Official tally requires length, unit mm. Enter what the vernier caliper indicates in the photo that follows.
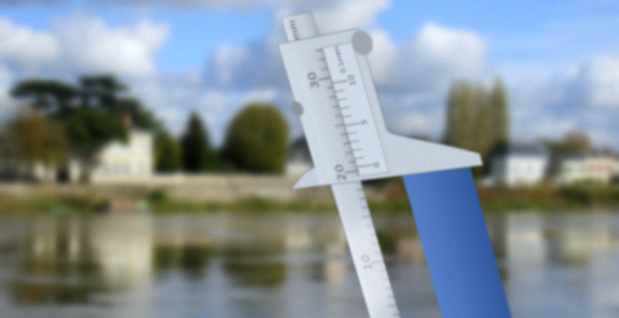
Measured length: 20.4 mm
